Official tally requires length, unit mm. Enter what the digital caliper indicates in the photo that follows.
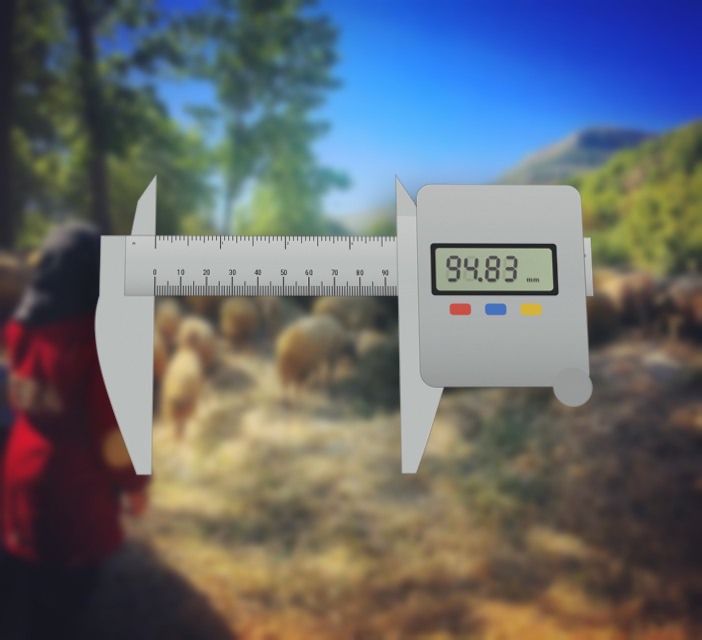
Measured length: 94.83 mm
